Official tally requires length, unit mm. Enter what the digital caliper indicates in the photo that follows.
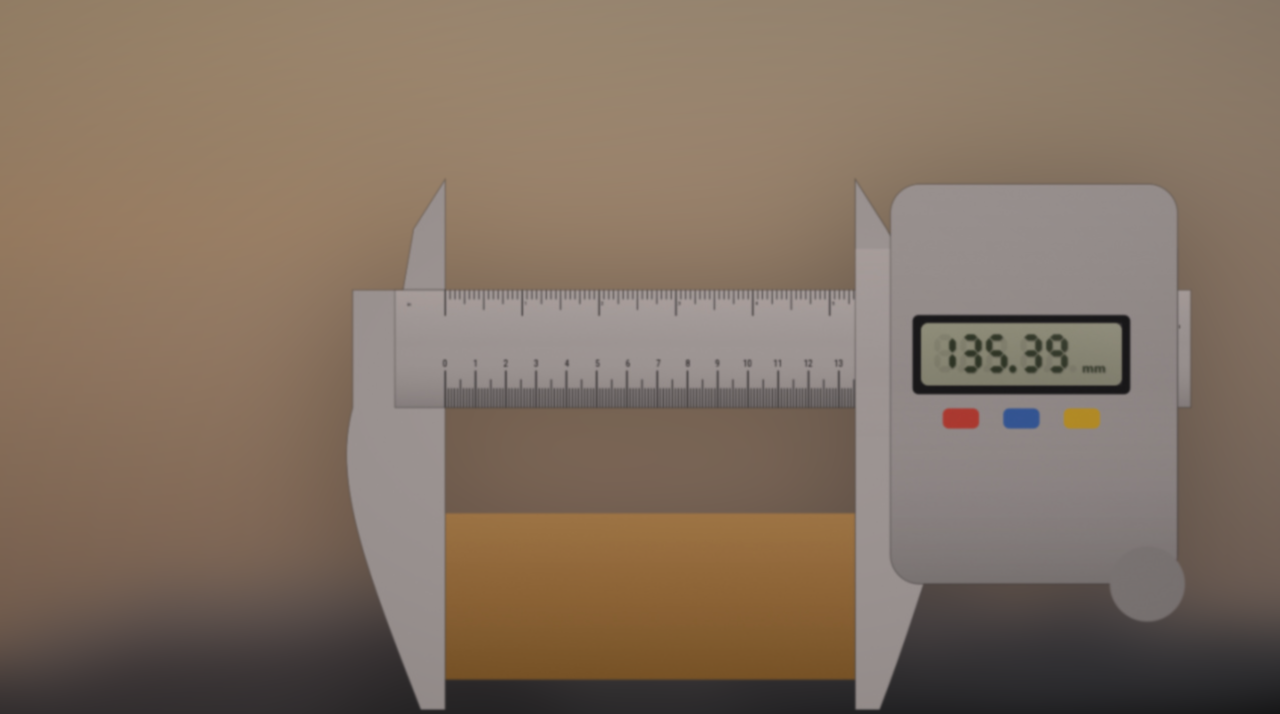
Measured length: 135.39 mm
